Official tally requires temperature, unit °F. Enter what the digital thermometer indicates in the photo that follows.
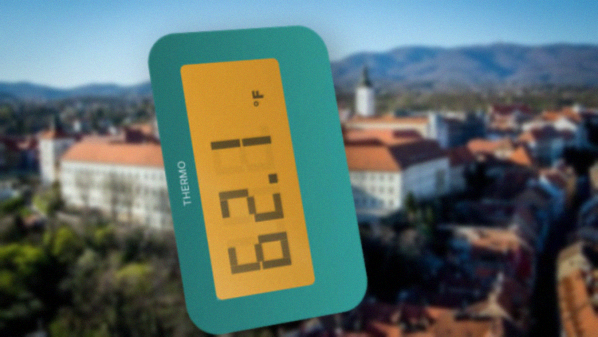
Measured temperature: 62.1 °F
